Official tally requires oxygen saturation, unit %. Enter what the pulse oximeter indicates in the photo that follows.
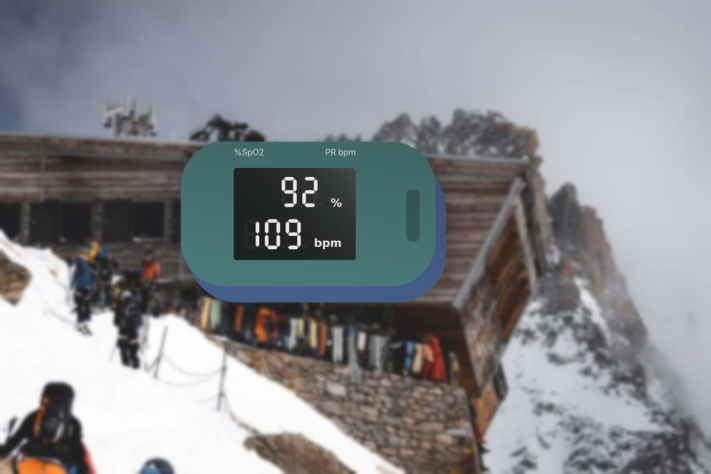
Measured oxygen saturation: 92 %
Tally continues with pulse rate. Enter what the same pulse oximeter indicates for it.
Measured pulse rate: 109 bpm
